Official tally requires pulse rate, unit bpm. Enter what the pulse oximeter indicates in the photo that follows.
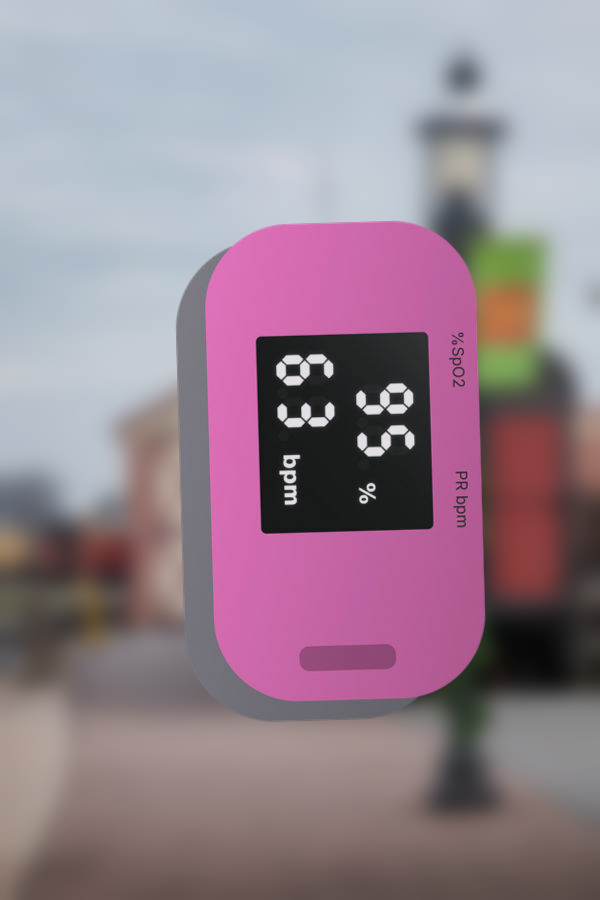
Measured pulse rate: 63 bpm
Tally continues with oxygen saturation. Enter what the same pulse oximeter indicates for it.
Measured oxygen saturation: 95 %
